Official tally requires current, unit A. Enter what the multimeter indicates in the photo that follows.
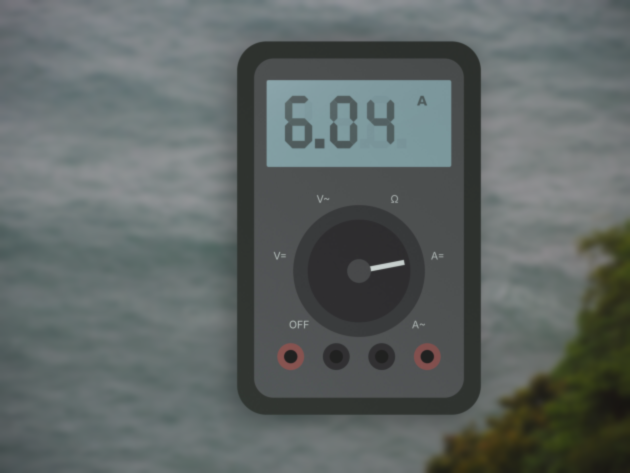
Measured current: 6.04 A
